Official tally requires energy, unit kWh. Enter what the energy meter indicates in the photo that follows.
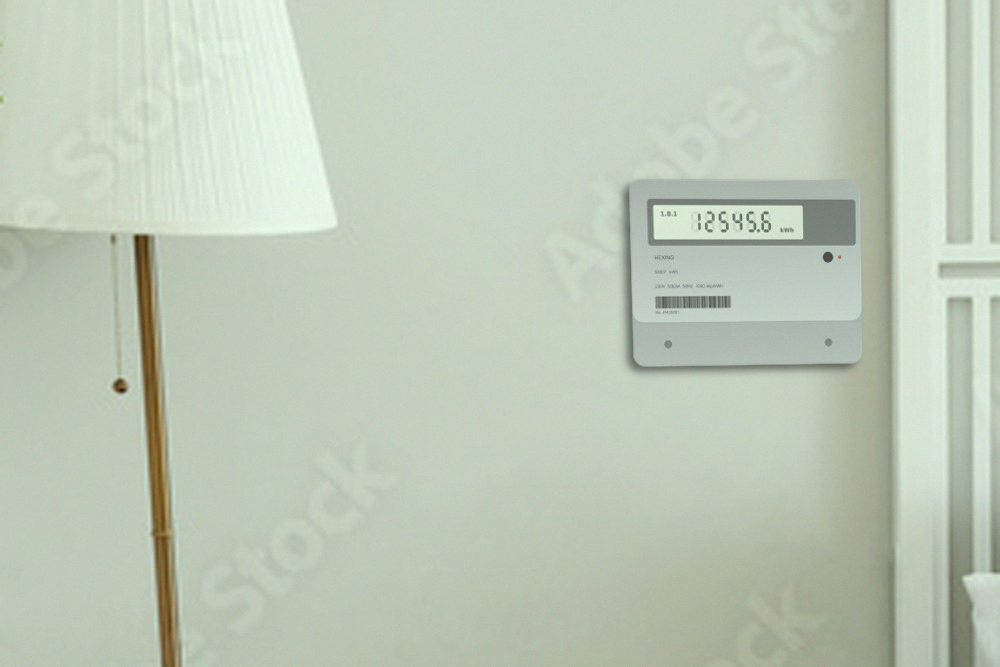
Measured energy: 12545.6 kWh
